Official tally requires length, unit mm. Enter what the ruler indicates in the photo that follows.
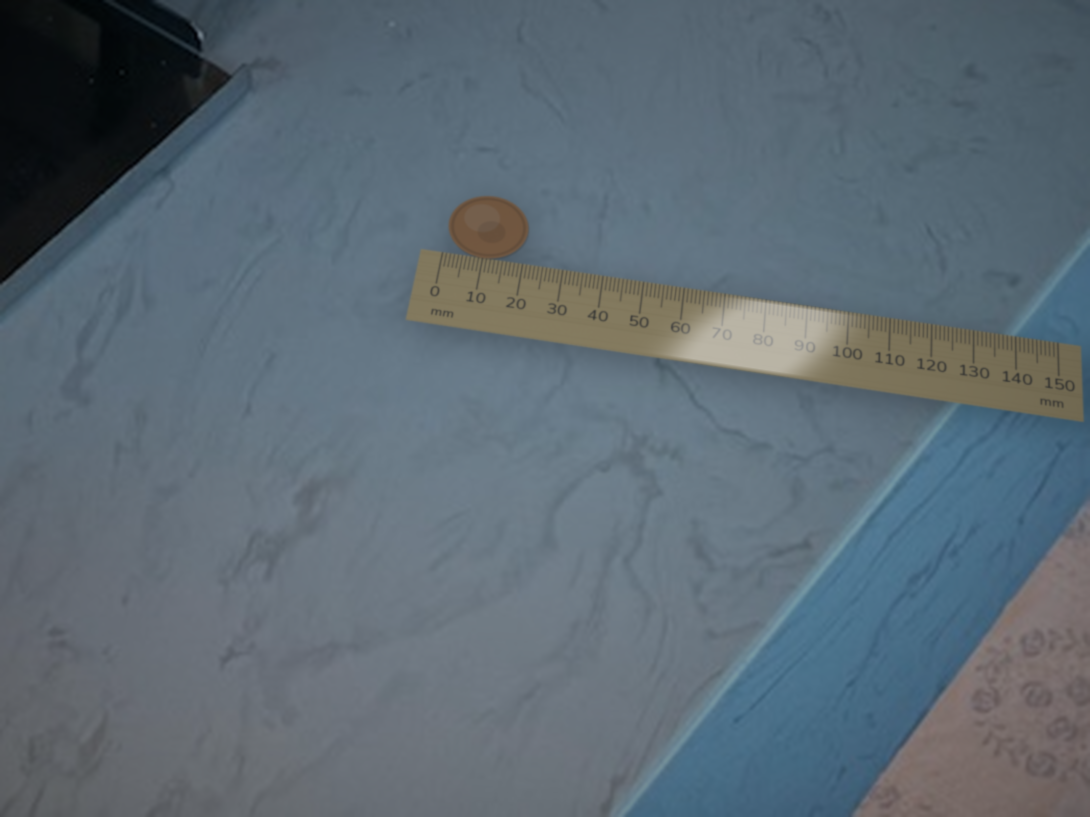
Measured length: 20 mm
